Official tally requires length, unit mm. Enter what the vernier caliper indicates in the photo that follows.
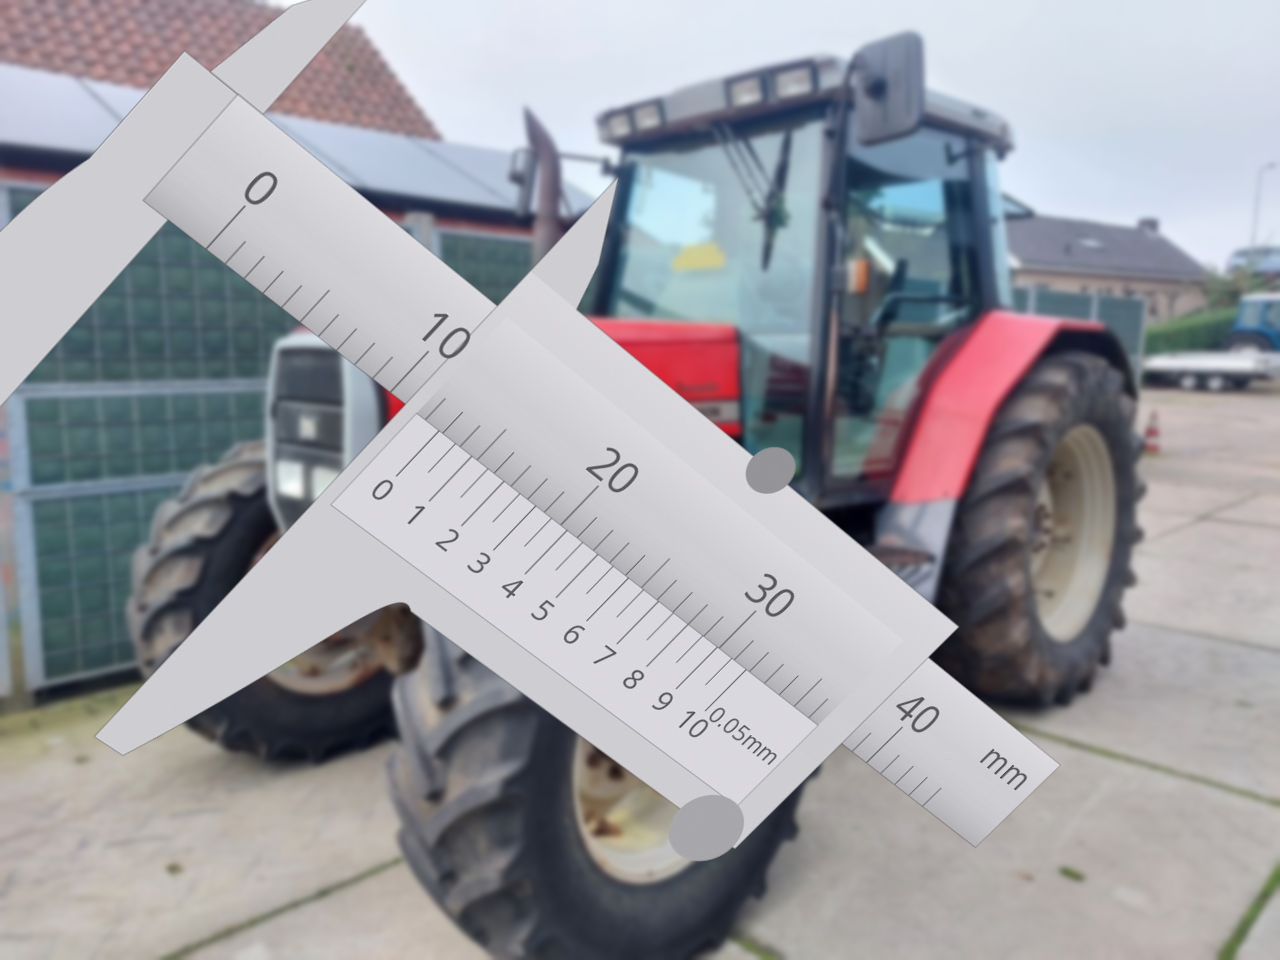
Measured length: 12.8 mm
